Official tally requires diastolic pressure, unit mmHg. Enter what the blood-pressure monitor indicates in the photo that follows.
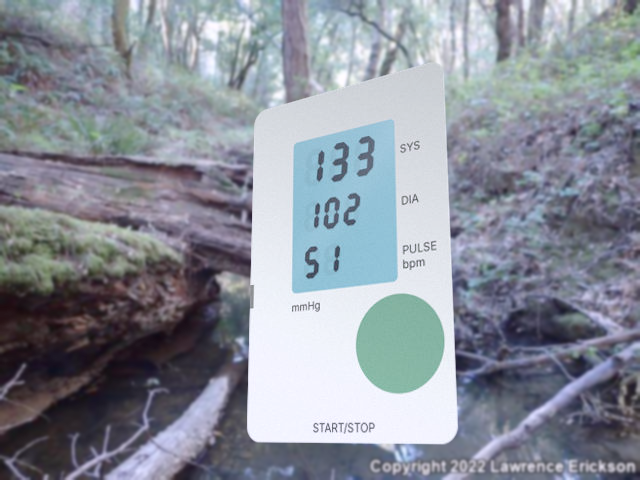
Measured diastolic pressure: 102 mmHg
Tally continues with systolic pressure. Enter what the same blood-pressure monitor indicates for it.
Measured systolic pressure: 133 mmHg
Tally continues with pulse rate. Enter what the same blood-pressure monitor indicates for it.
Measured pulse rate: 51 bpm
